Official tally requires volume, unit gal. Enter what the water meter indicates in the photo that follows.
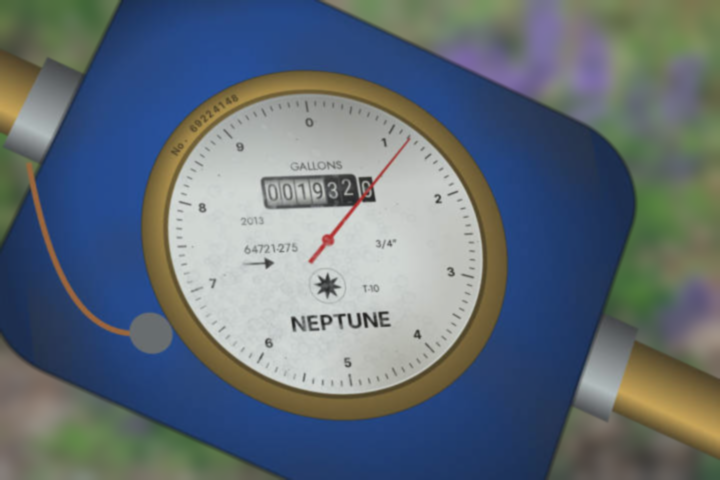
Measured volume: 19321.2 gal
